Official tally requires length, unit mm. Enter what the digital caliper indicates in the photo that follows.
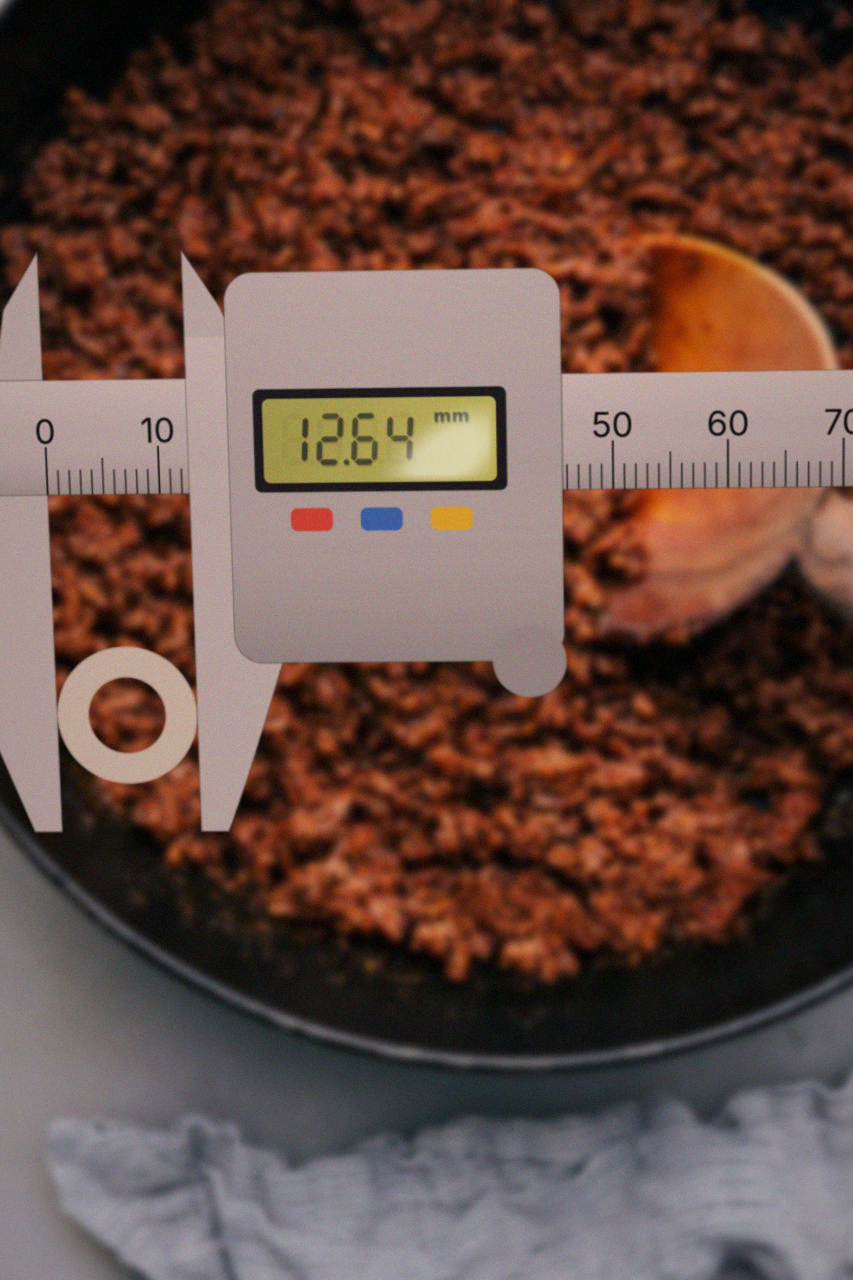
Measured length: 12.64 mm
